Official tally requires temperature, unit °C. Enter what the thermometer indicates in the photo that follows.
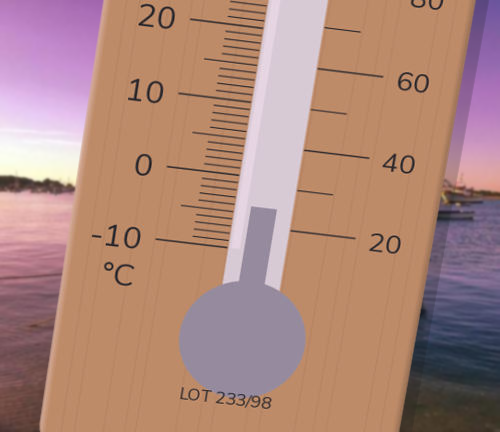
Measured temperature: -4 °C
